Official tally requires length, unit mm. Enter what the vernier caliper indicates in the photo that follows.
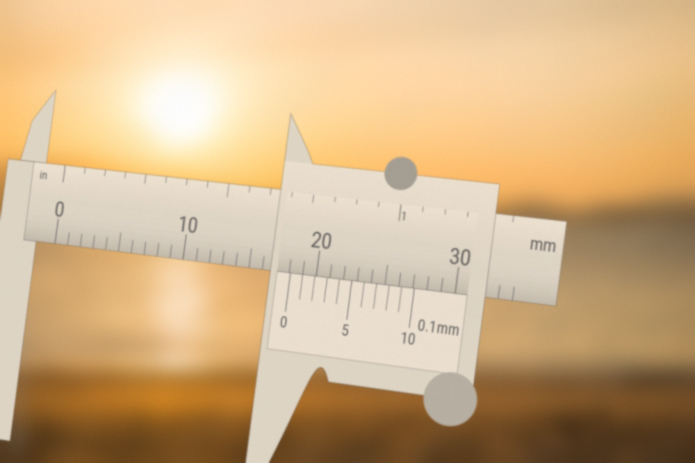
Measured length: 18.1 mm
